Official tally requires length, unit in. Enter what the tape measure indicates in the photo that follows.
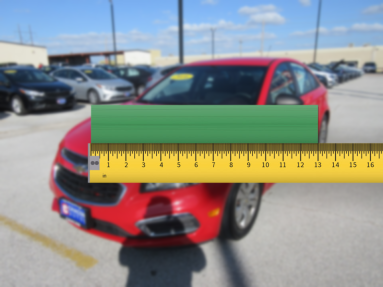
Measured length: 13 in
